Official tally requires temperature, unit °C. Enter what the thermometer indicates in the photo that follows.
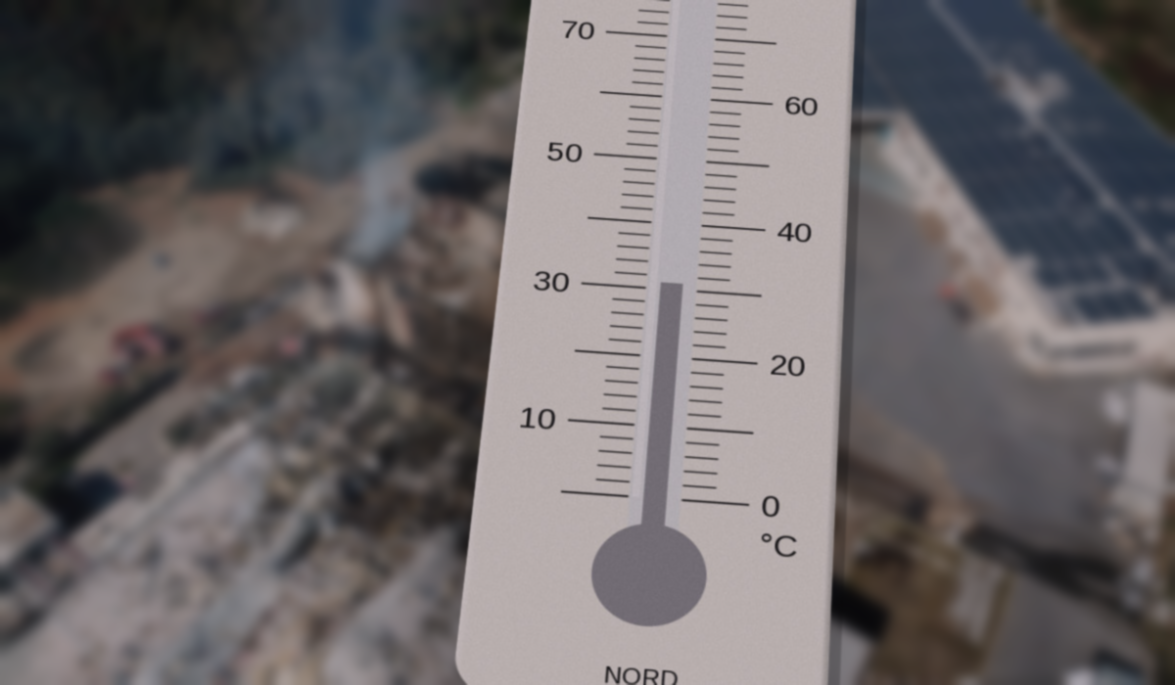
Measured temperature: 31 °C
